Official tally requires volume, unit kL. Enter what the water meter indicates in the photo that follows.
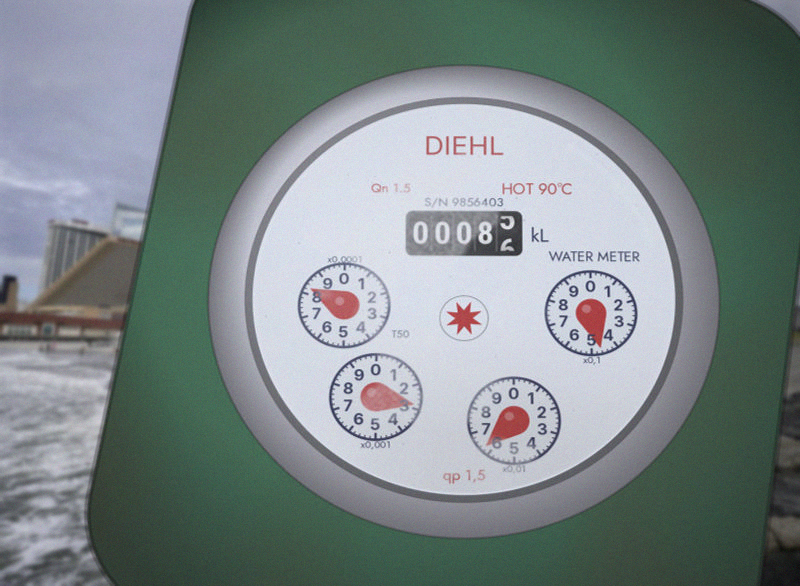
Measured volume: 85.4628 kL
